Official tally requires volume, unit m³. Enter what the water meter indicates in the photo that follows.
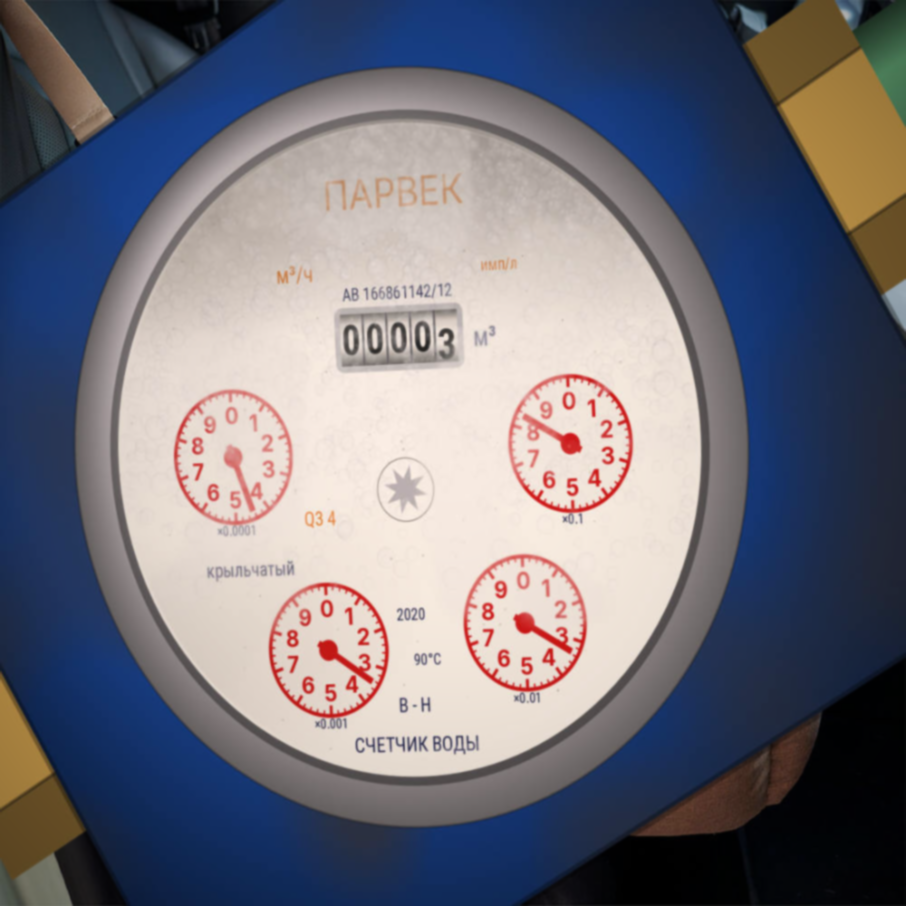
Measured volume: 2.8334 m³
